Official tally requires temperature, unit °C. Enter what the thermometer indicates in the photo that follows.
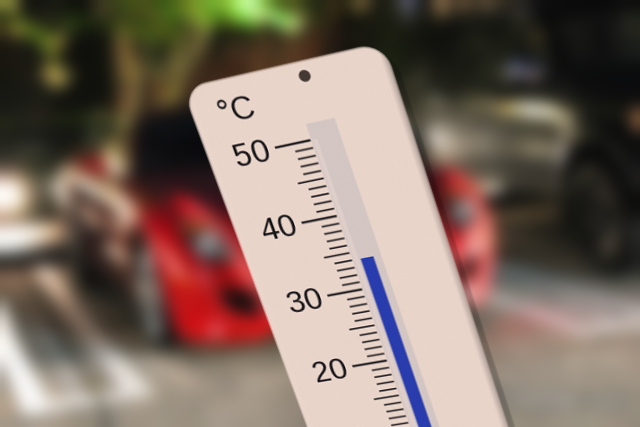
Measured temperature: 34 °C
